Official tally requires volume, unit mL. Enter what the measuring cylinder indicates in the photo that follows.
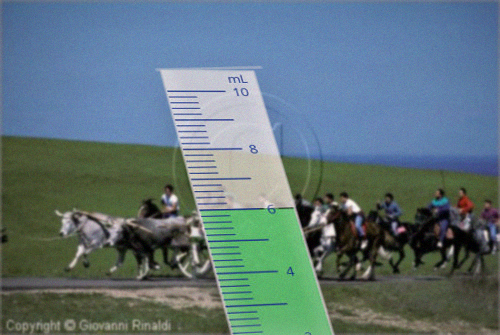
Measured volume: 6 mL
